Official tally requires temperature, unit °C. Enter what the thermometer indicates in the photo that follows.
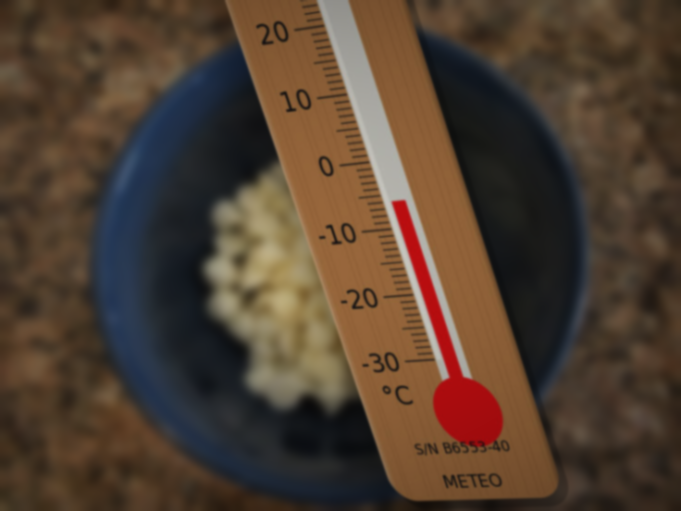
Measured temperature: -6 °C
